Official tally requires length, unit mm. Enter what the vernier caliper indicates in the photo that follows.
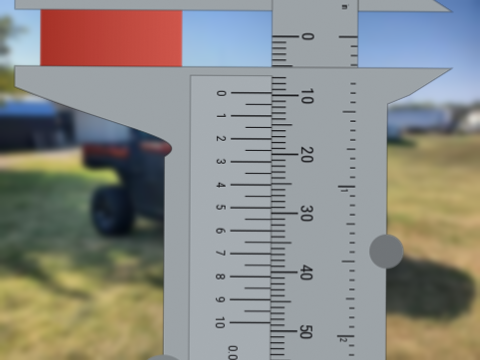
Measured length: 9.6 mm
